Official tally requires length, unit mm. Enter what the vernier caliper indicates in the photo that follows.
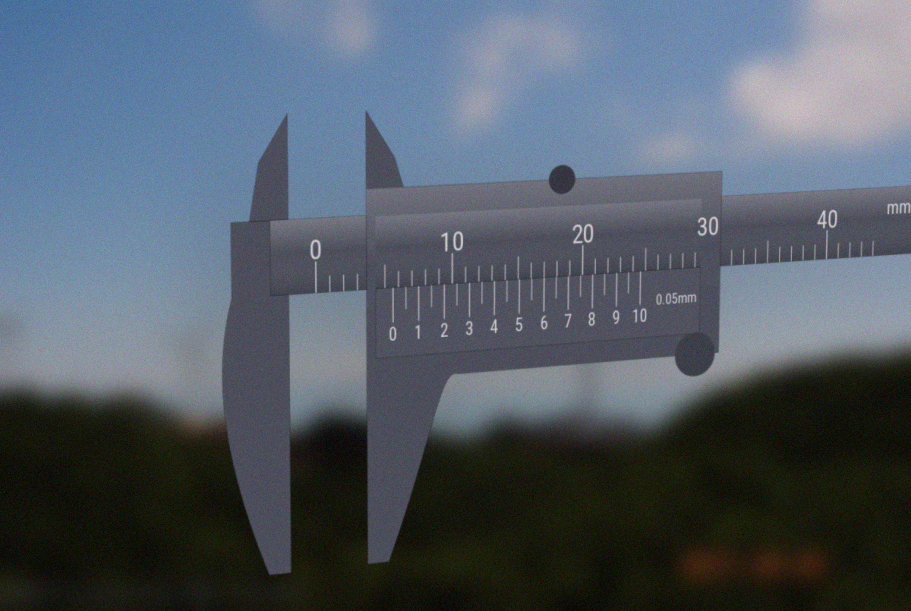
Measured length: 5.6 mm
